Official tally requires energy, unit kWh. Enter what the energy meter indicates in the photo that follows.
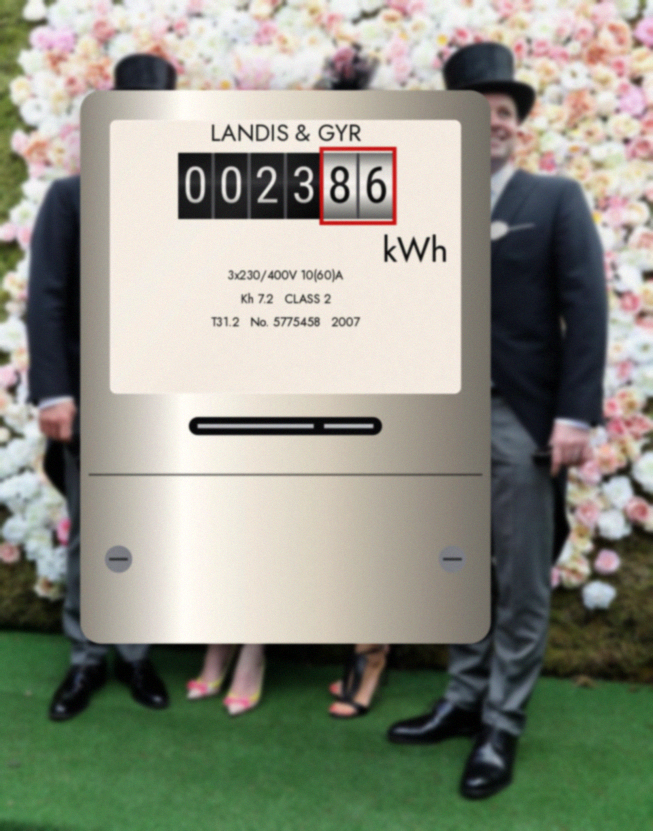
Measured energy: 23.86 kWh
